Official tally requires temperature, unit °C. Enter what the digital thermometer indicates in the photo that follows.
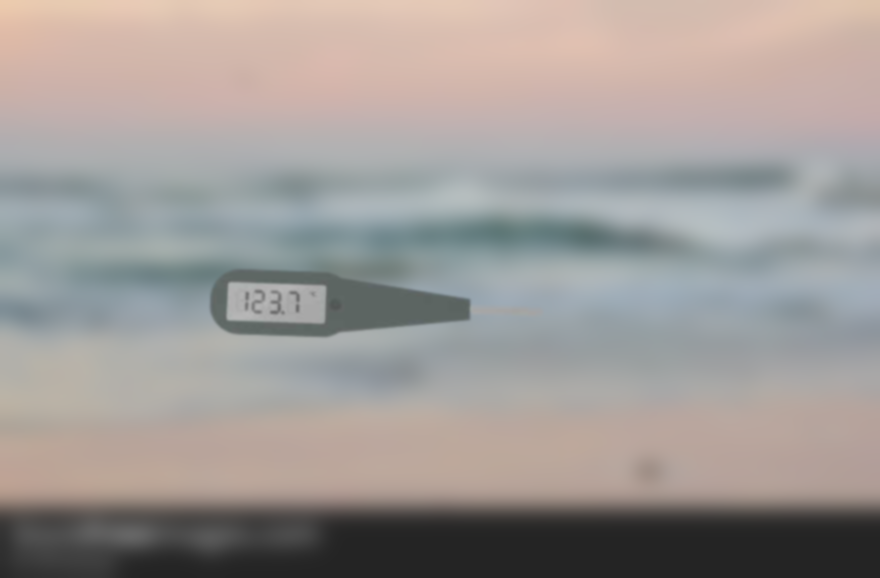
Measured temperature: 123.7 °C
